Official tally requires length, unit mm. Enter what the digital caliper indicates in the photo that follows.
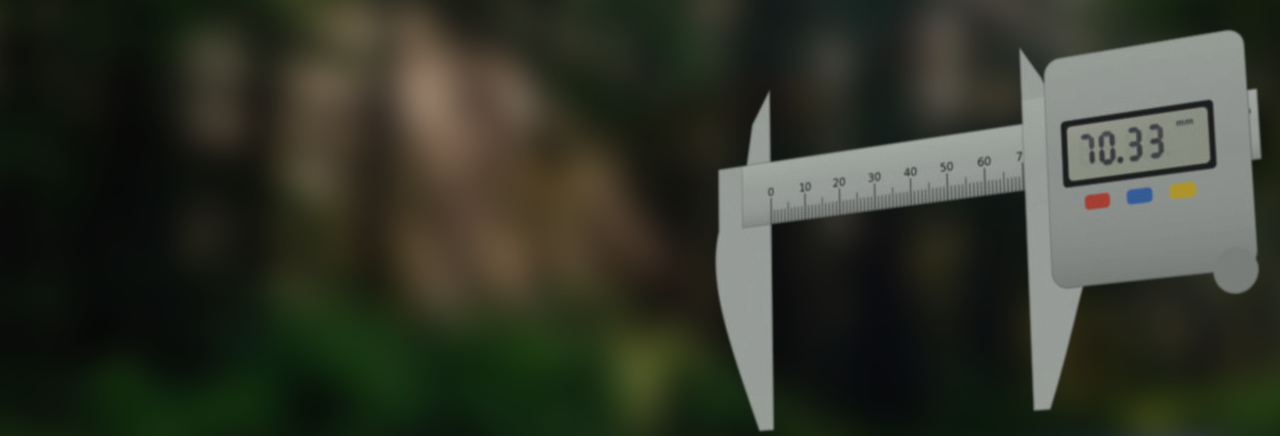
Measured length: 70.33 mm
